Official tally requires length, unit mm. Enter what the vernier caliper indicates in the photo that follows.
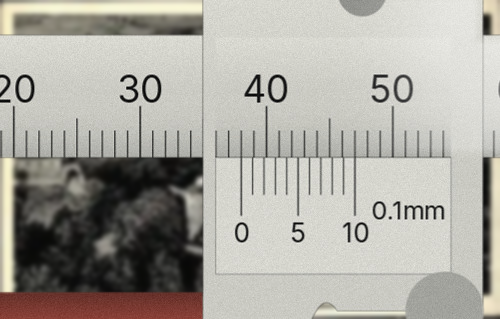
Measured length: 38.0 mm
